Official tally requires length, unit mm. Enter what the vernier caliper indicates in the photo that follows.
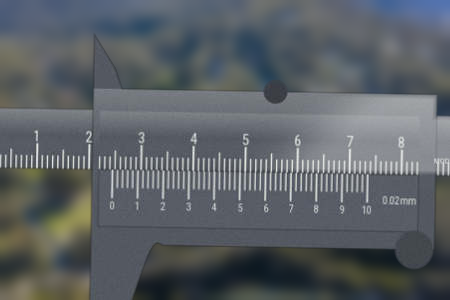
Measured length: 24.5 mm
